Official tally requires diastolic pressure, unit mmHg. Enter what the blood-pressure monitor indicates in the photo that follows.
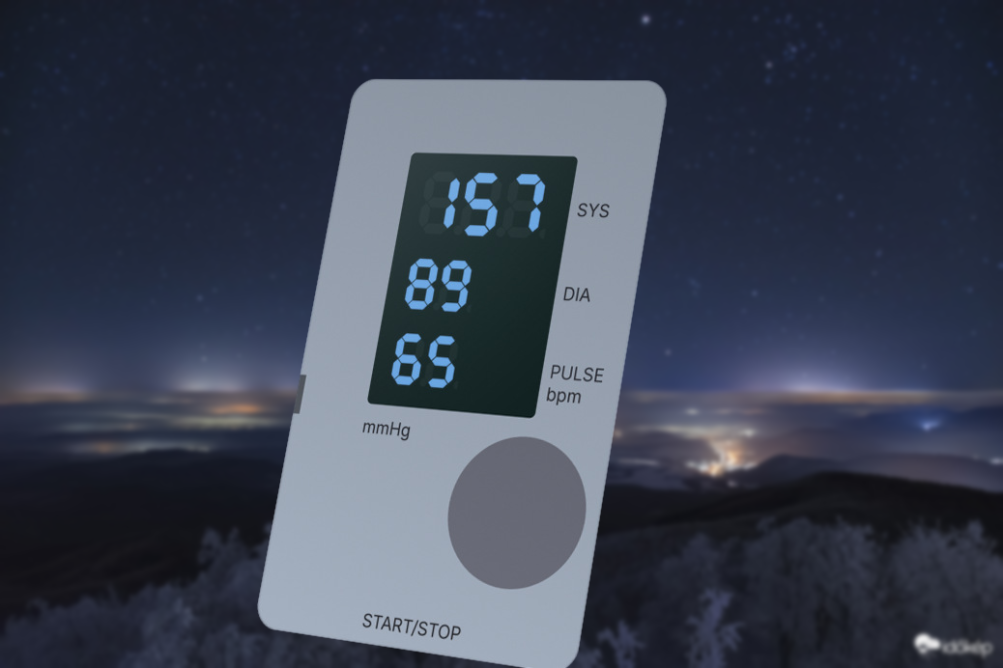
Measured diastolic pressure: 89 mmHg
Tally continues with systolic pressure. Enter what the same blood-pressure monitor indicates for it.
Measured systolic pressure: 157 mmHg
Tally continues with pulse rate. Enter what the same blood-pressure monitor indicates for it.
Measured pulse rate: 65 bpm
